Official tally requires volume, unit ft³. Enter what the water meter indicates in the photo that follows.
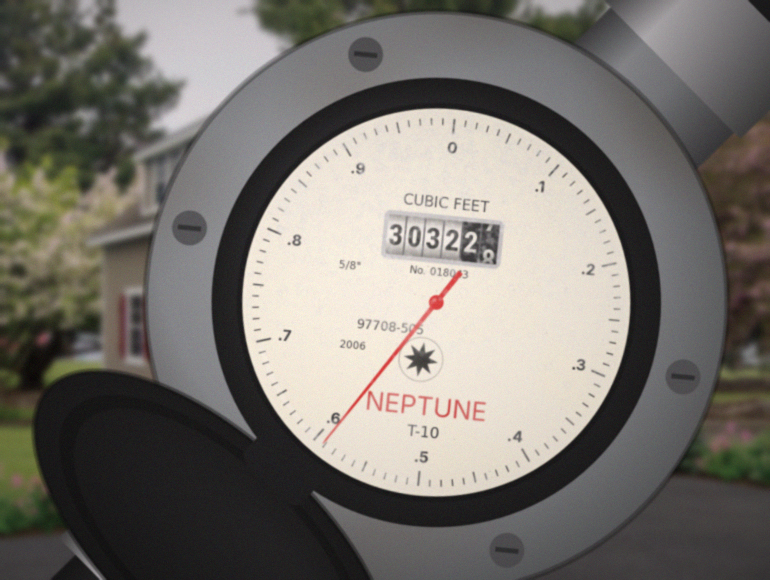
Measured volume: 303227.59 ft³
